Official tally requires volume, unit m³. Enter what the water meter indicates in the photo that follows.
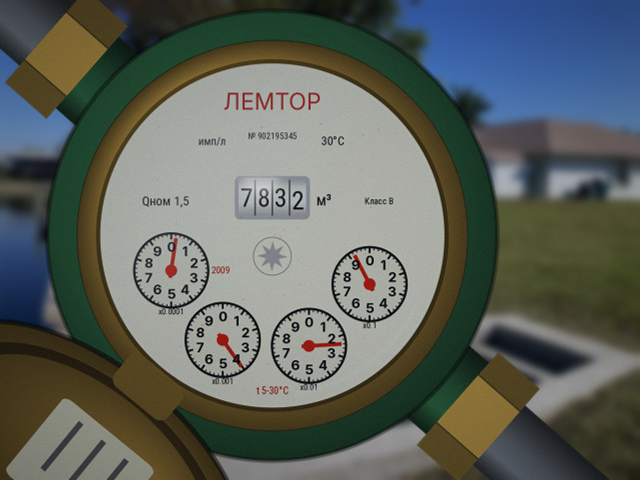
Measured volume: 7831.9240 m³
